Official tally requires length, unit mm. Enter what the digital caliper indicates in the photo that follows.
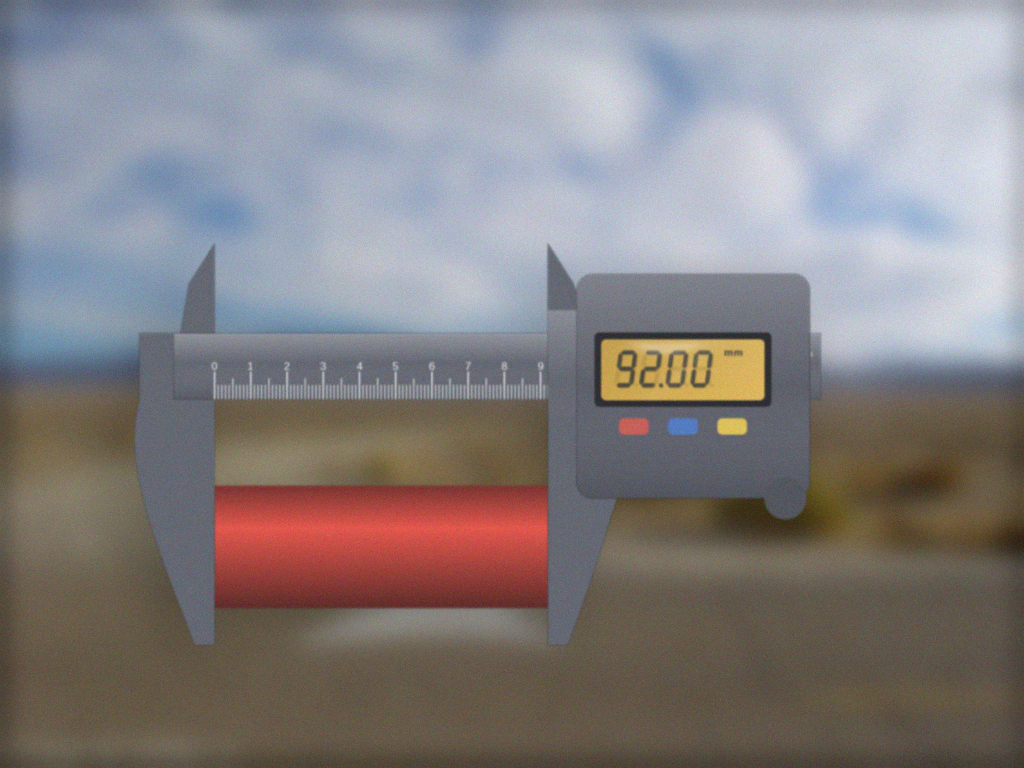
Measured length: 92.00 mm
